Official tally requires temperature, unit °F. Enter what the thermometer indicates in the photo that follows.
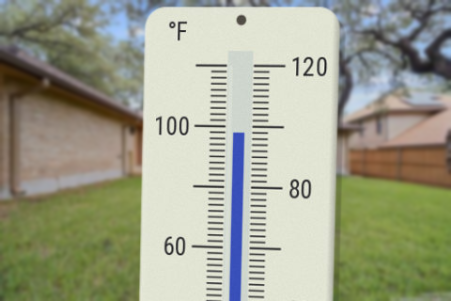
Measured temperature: 98 °F
